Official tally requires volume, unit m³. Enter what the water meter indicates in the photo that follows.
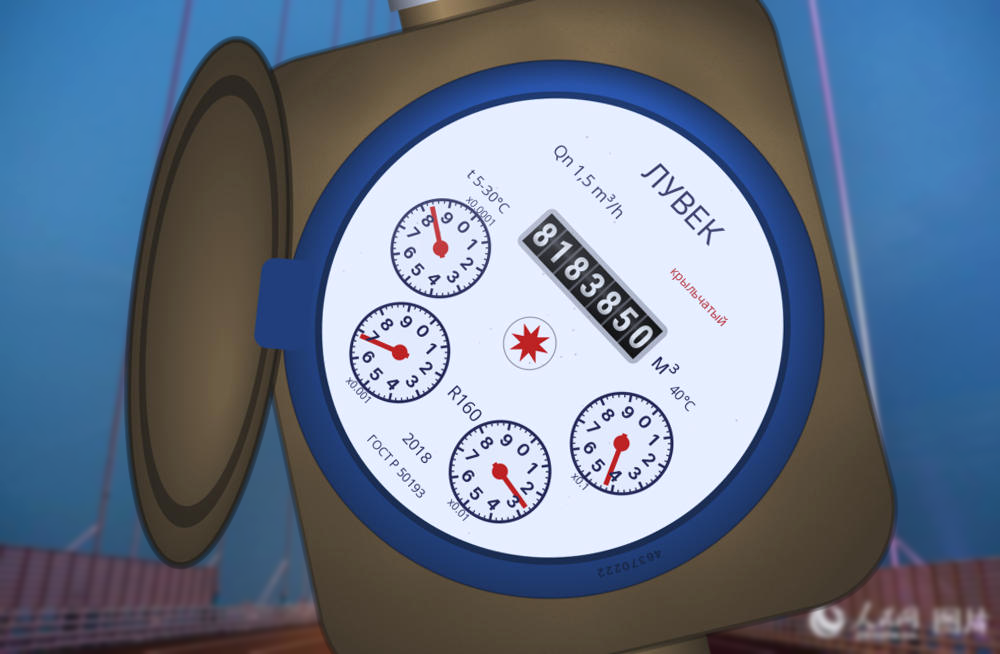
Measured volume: 8183850.4268 m³
